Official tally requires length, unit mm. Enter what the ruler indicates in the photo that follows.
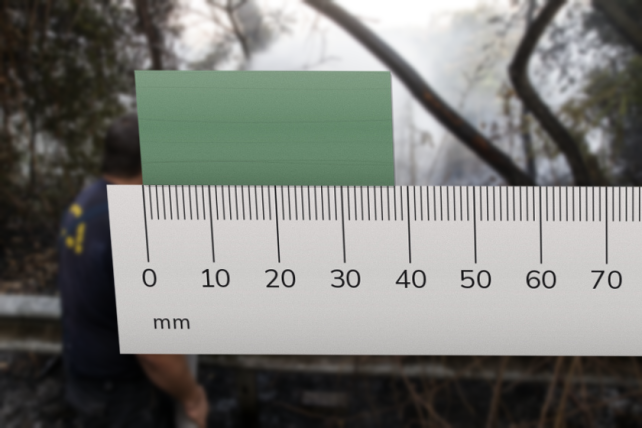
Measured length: 38 mm
